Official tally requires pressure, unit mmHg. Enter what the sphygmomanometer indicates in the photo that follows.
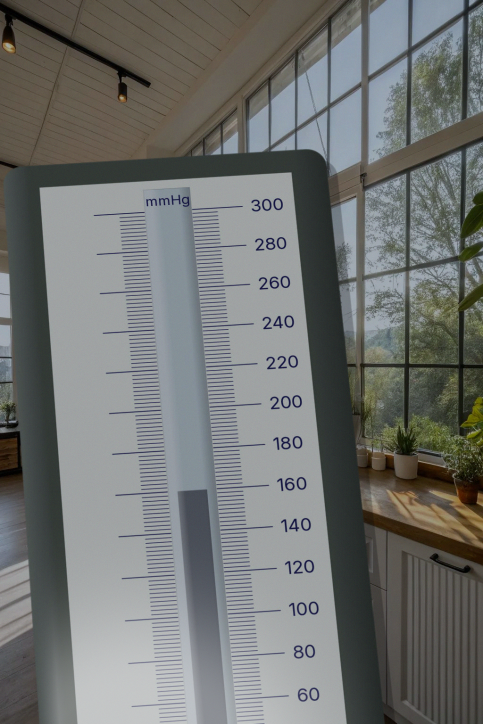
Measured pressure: 160 mmHg
